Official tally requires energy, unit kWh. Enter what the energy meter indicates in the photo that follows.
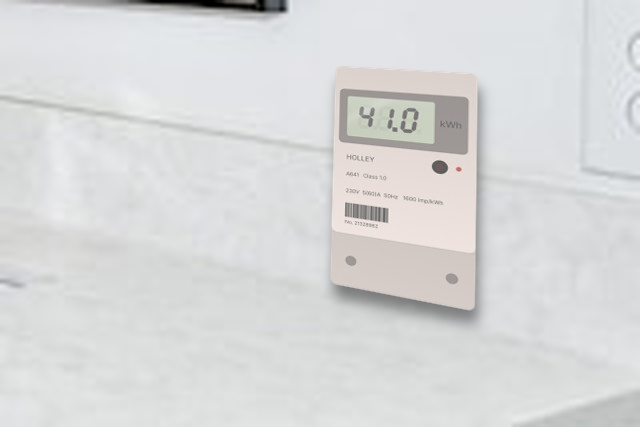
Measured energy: 41.0 kWh
